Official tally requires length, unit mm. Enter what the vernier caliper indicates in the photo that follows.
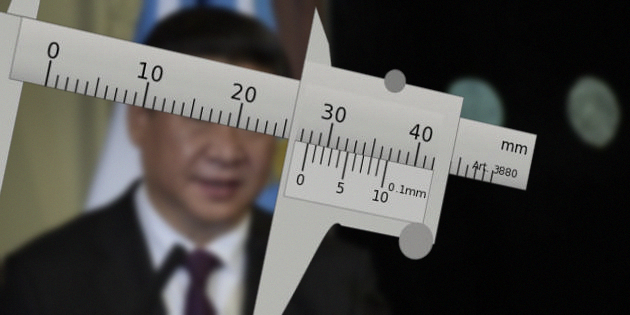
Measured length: 27.8 mm
